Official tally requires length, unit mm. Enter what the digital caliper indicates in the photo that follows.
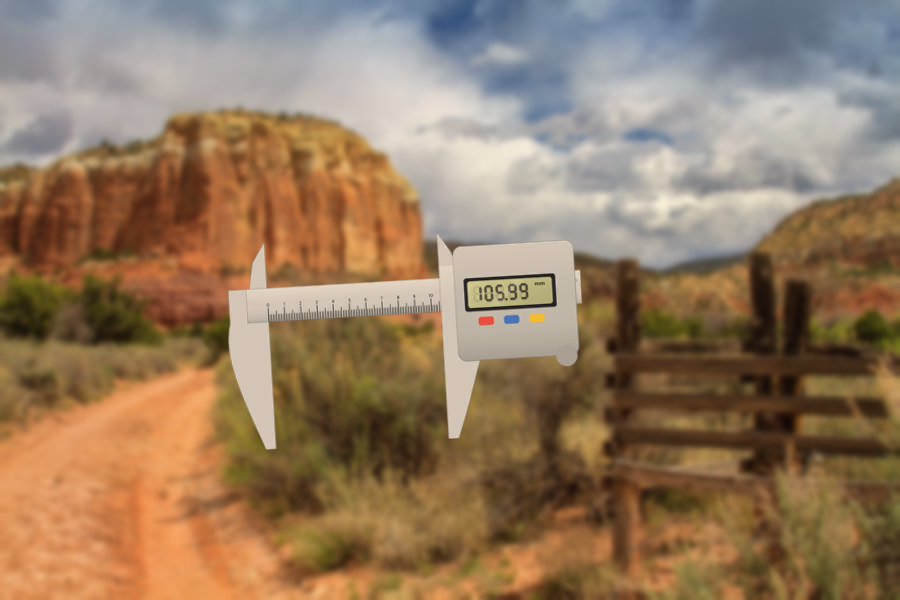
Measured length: 105.99 mm
